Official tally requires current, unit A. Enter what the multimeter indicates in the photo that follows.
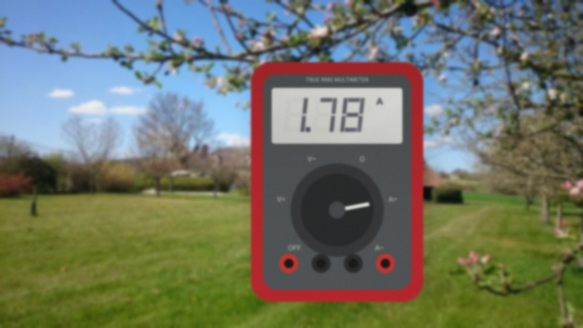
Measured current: 1.78 A
